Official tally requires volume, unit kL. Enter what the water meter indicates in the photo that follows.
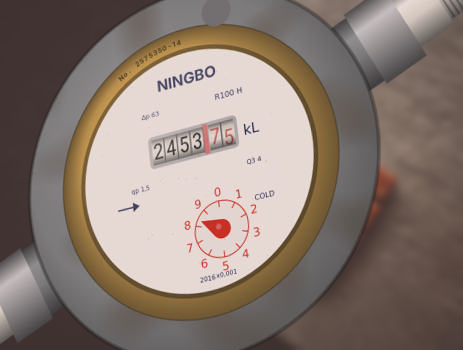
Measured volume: 2453.748 kL
